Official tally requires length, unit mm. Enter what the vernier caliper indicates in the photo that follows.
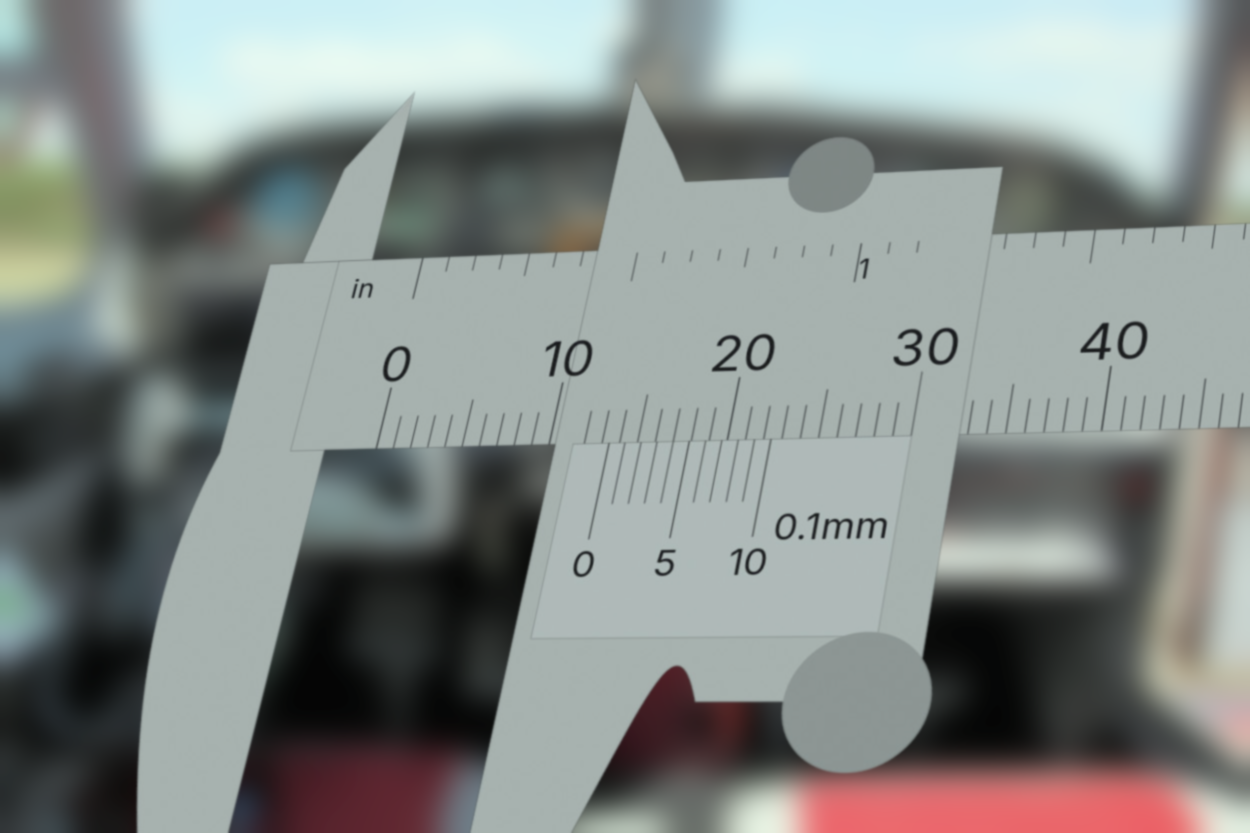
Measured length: 13.4 mm
